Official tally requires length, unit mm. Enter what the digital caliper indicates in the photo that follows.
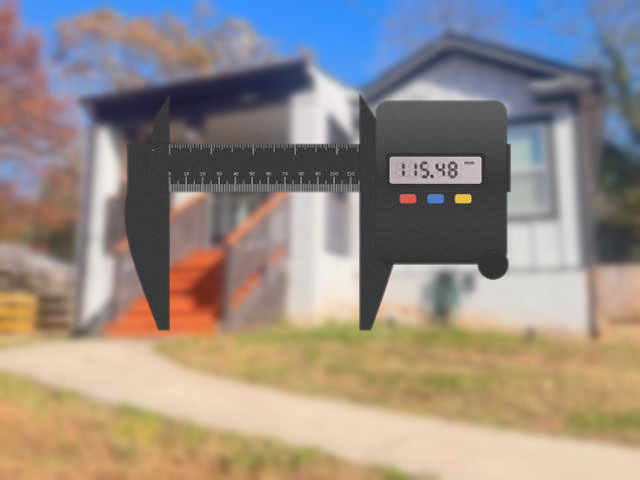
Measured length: 115.48 mm
